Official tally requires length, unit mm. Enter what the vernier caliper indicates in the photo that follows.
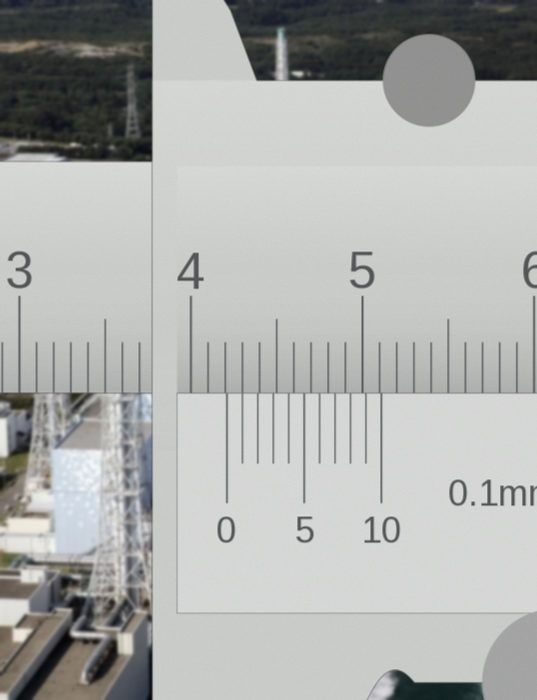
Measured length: 42.1 mm
